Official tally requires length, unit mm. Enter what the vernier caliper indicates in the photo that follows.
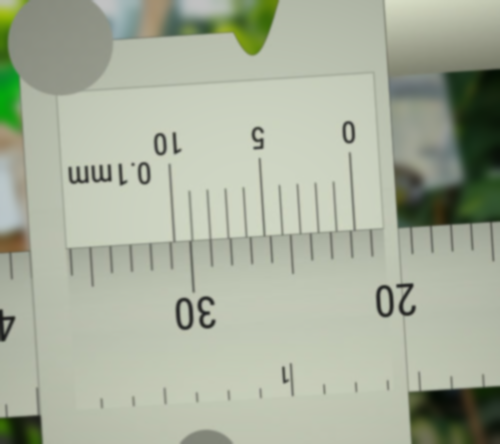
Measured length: 21.8 mm
